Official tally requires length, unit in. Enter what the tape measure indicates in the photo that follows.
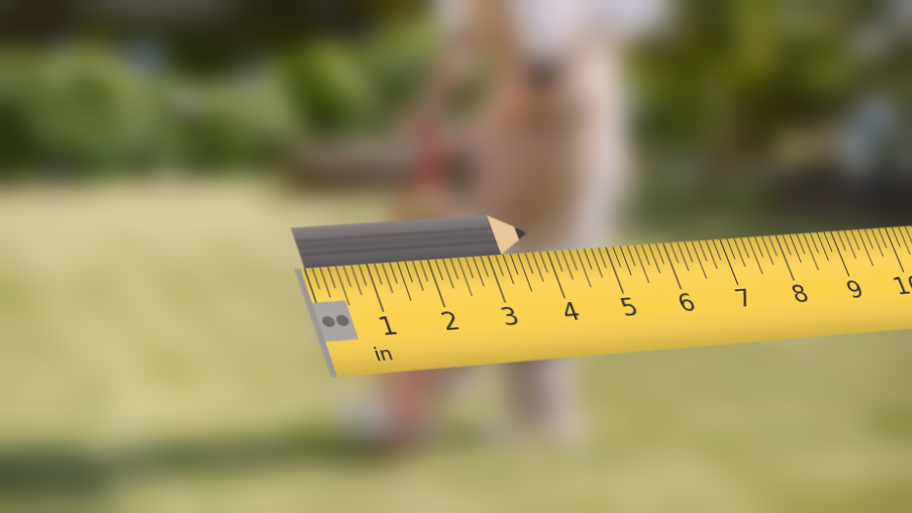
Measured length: 3.75 in
